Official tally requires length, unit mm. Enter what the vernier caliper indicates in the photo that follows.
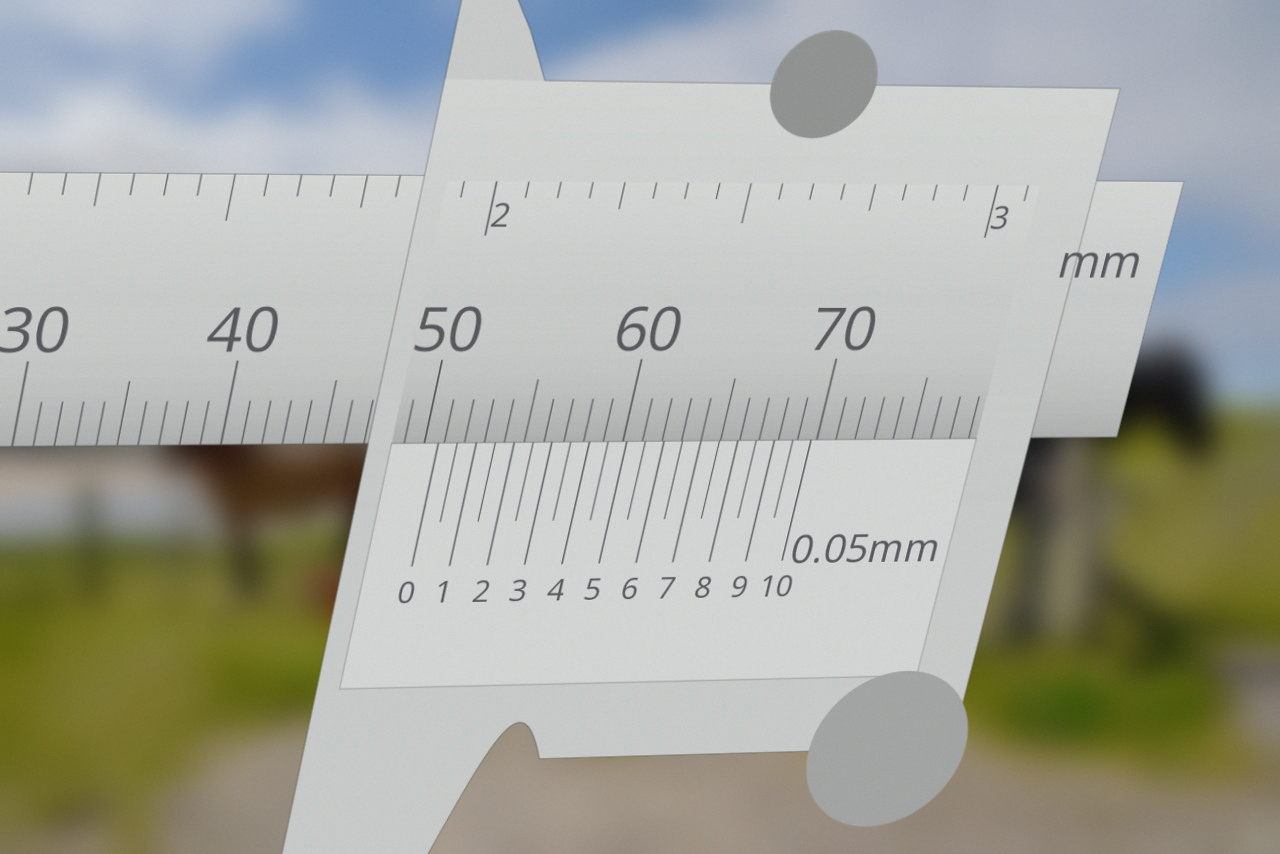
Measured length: 50.7 mm
